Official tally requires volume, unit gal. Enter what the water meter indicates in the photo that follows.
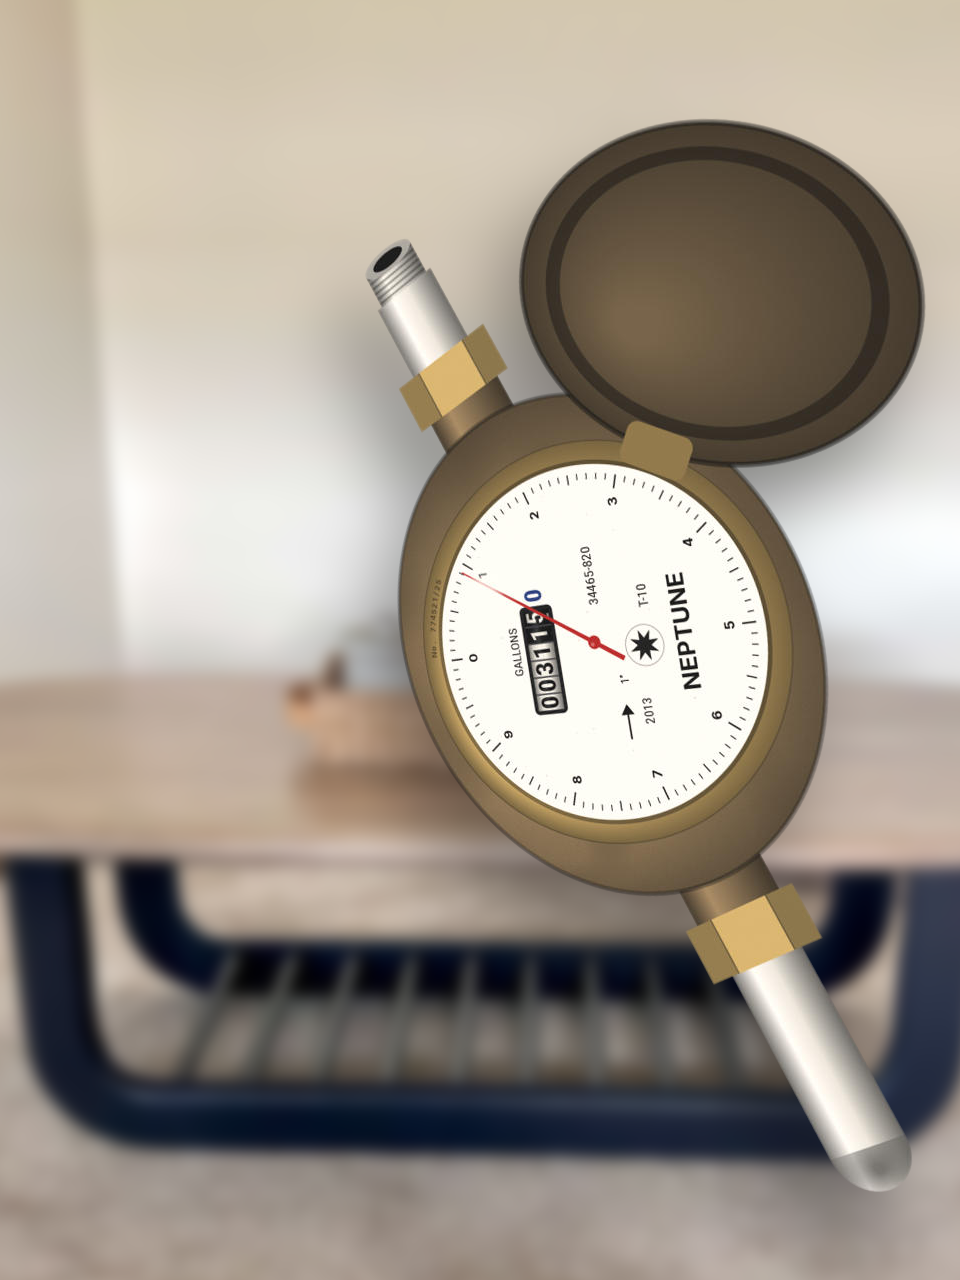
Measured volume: 31150.9 gal
